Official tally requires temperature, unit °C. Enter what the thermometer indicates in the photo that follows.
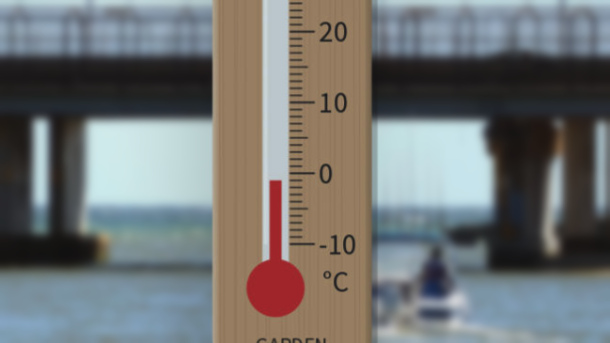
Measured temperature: -1 °C
